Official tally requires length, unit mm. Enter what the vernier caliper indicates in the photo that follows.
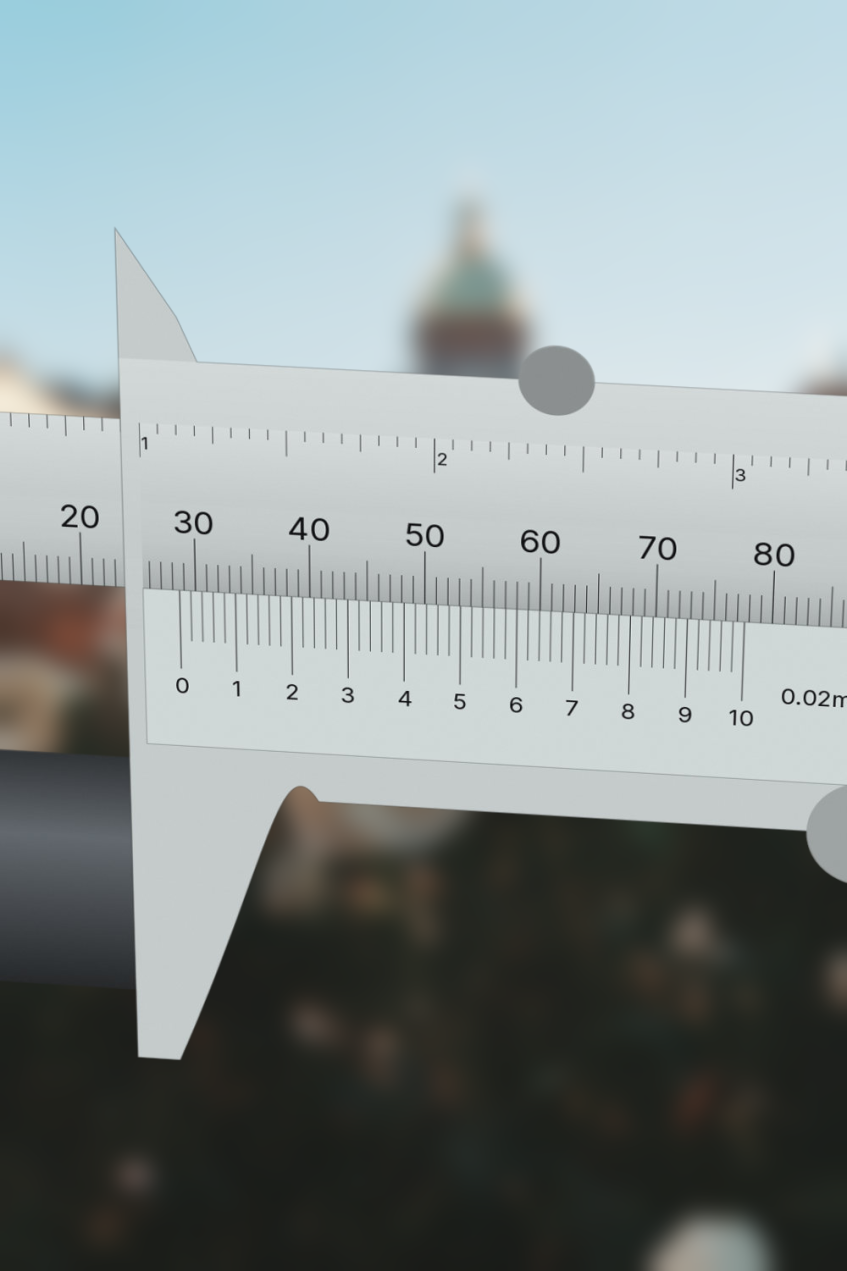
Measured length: 28.6 mm
